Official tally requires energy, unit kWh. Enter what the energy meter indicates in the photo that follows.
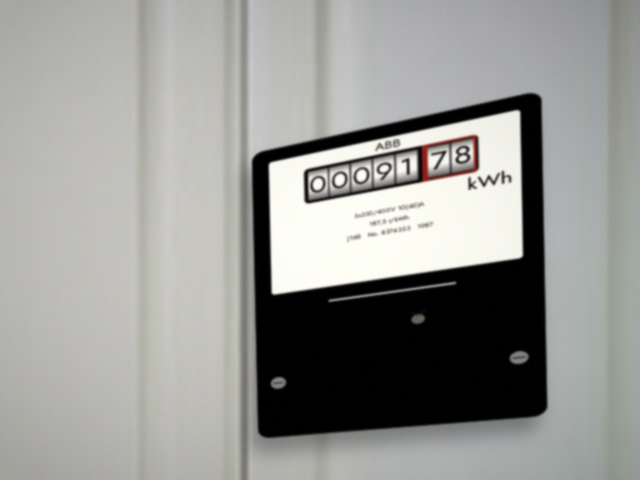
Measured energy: 91.78 kWh
